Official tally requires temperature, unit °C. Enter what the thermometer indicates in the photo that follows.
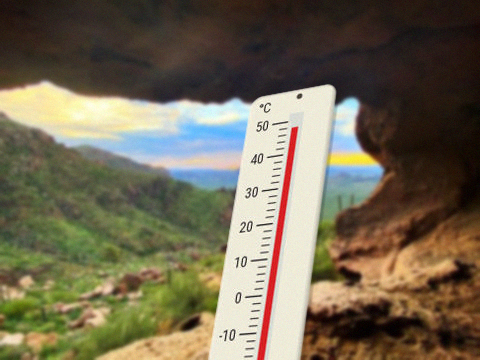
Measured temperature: 48 °C
